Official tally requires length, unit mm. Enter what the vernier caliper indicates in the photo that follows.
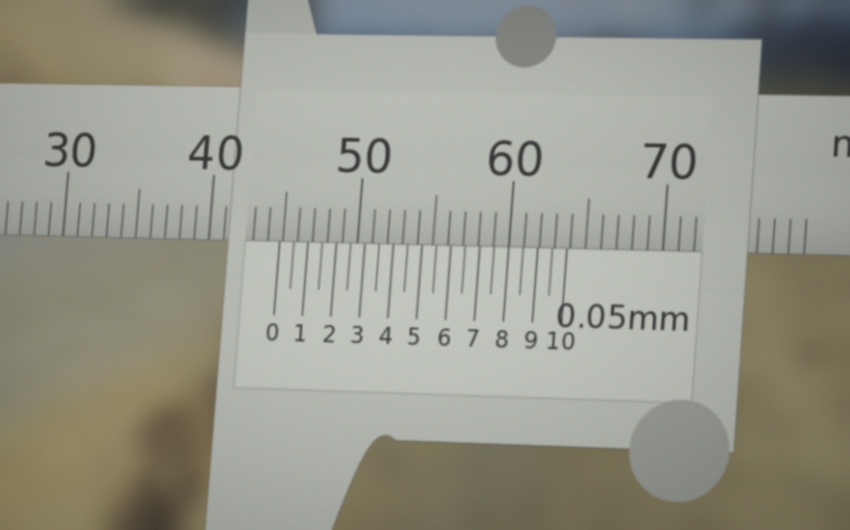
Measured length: 44.8 mm
